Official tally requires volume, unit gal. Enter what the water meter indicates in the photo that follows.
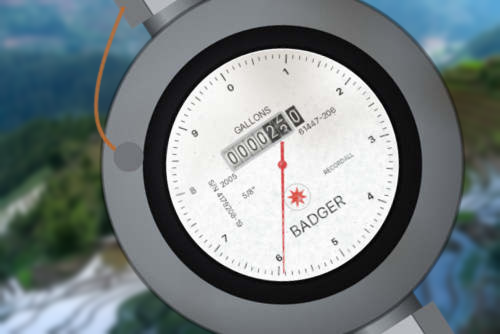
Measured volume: 225.9 gal
